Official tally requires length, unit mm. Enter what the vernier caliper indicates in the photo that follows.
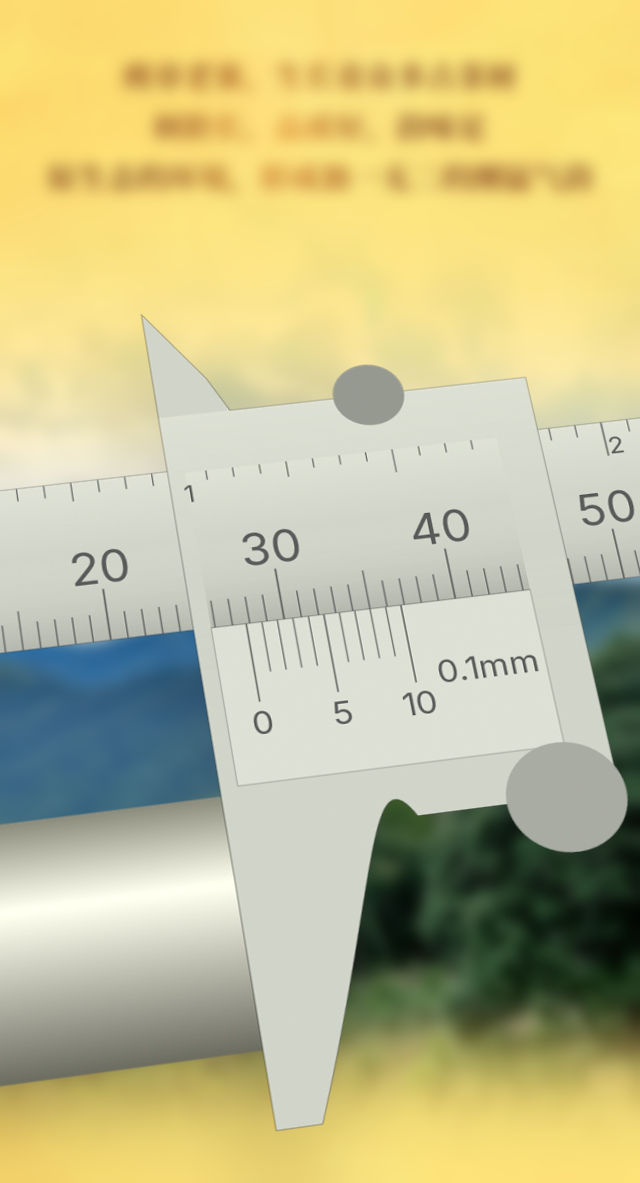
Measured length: 27.8 mm
